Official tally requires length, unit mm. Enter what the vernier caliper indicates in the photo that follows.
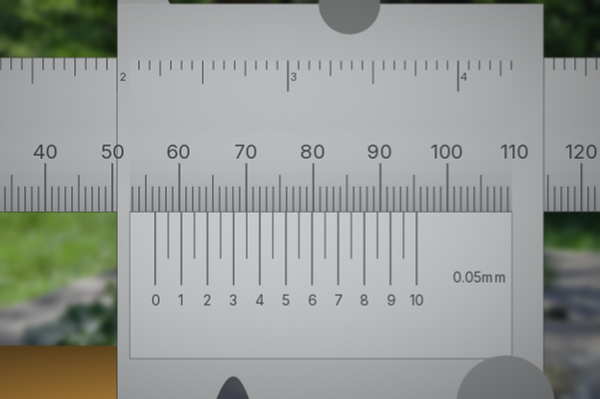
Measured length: 56.4 mm
